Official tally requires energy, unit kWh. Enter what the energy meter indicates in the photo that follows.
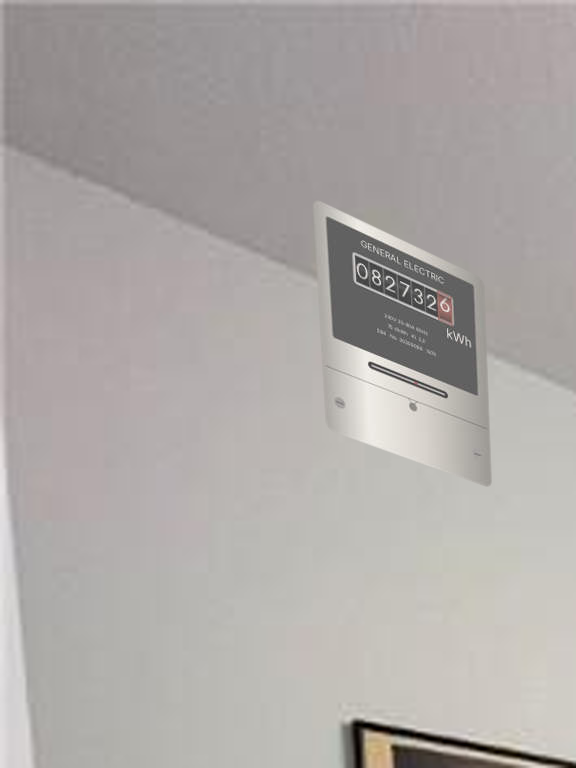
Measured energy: 82732.6 kWh
